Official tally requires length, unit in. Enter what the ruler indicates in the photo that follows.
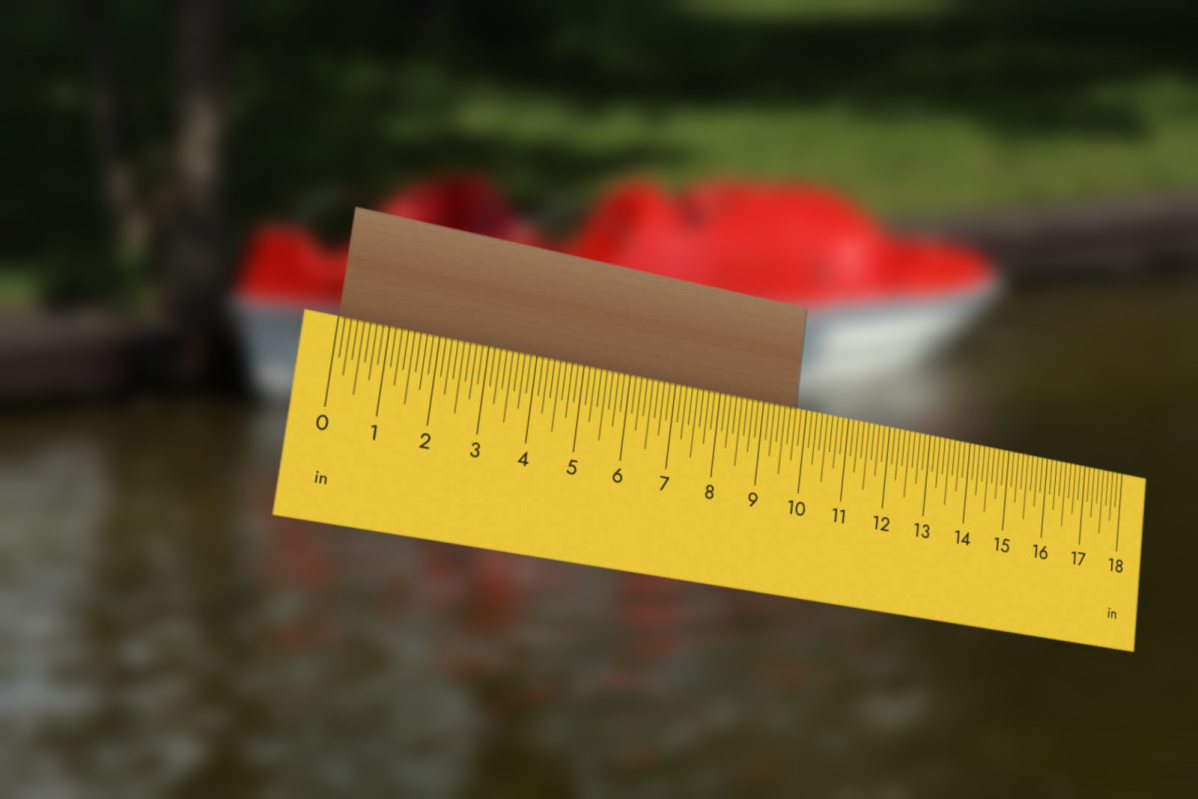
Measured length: 9.75 in
